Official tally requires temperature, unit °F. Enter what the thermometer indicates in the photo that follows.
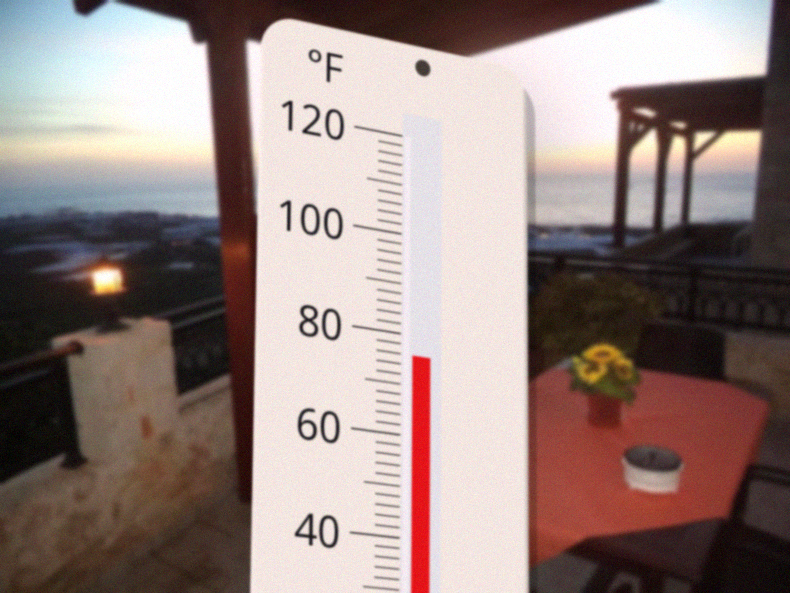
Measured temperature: 76 °F
